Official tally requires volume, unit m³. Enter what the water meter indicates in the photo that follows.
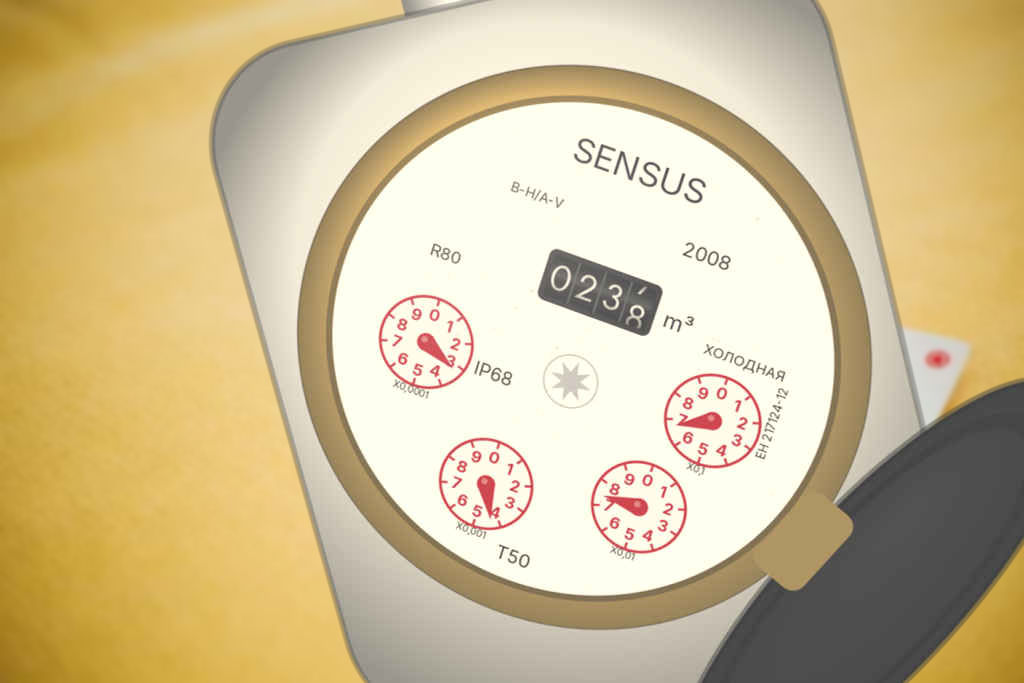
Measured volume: 237.6743 m³
